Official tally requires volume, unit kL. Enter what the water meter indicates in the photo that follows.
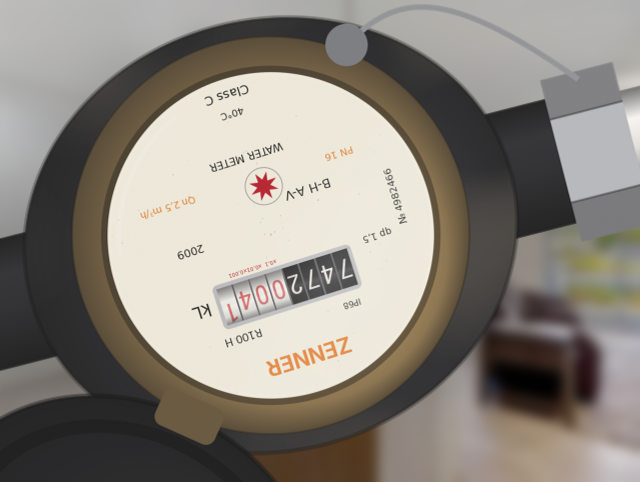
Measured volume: 7472.0041 kL
